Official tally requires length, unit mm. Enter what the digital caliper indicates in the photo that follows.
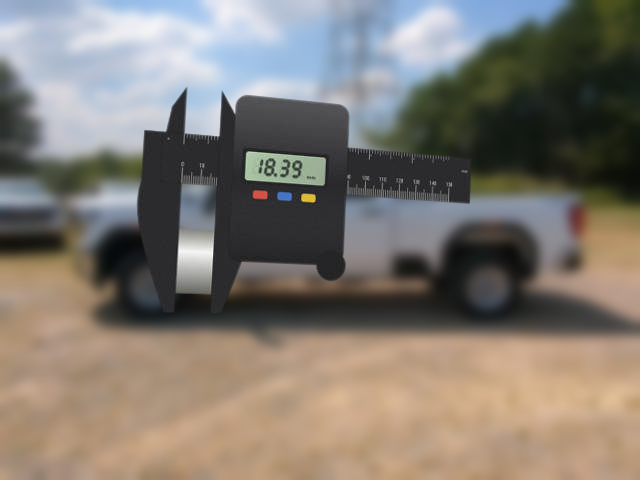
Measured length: 18.39 mm
